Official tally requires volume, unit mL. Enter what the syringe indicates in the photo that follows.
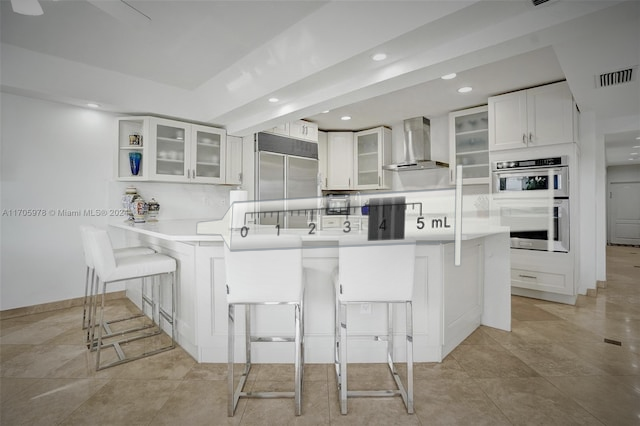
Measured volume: 3.6 mL
